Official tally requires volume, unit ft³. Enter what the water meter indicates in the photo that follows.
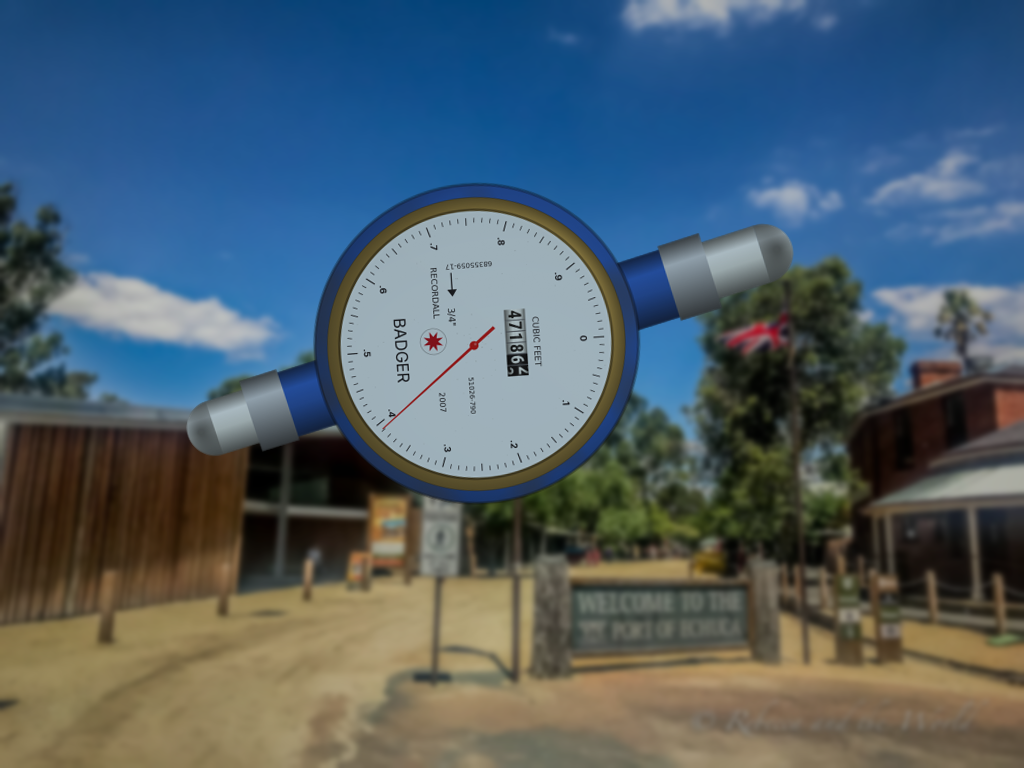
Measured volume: 471862.39 ft³
